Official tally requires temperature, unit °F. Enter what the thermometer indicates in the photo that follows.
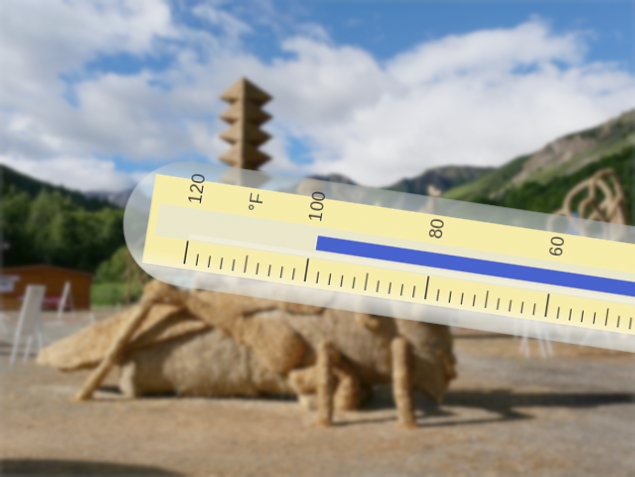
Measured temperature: 99 °F
